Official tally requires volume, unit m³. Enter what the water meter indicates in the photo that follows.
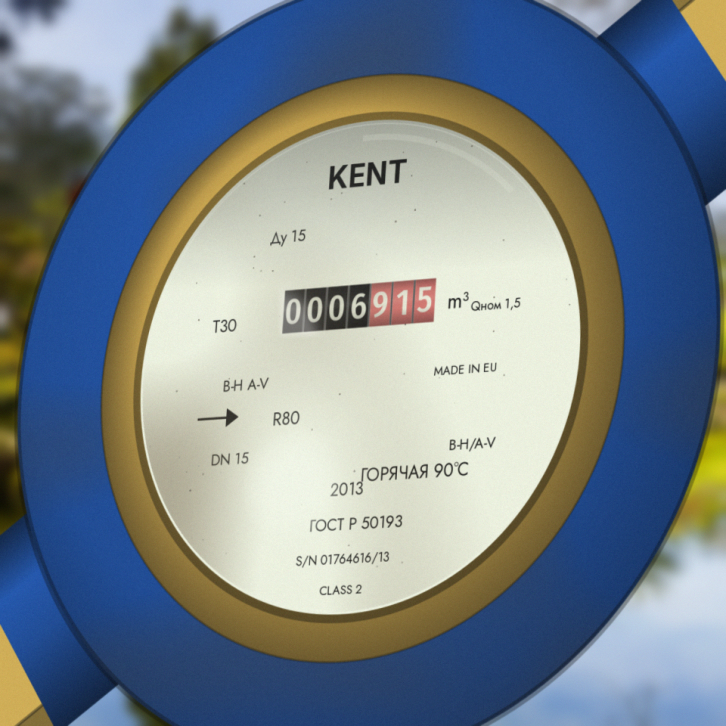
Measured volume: 6.915 m³
